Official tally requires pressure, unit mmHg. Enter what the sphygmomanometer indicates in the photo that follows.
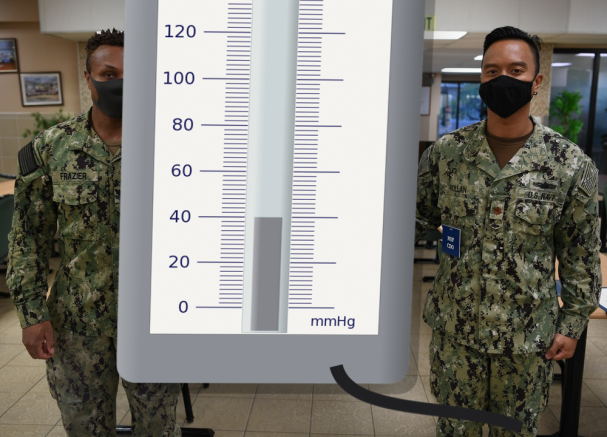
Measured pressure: 40 mmHg
